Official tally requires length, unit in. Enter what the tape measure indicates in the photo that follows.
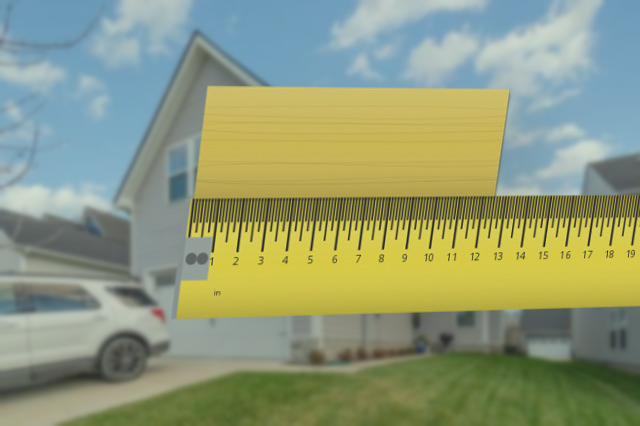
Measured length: 12.5 in
